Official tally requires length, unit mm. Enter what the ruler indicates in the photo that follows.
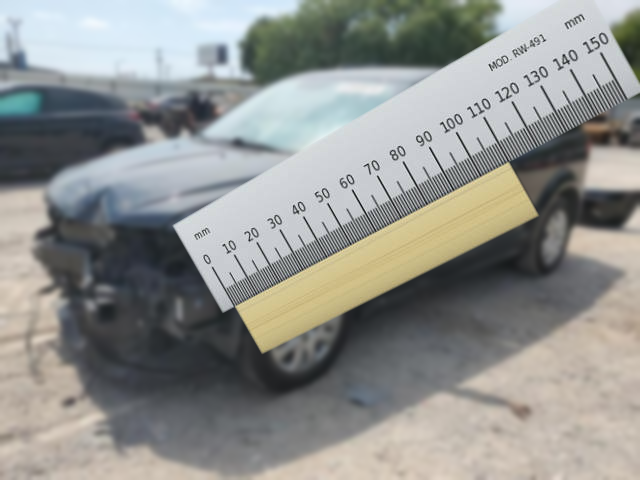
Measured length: 110 mm
